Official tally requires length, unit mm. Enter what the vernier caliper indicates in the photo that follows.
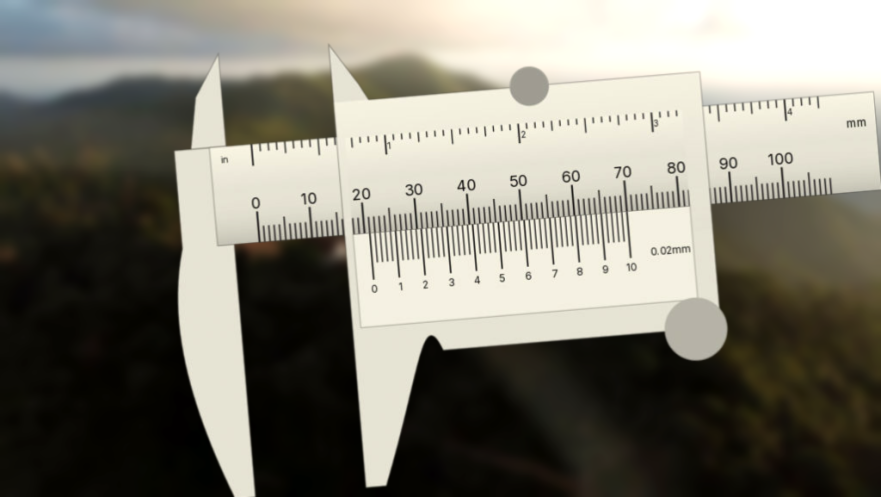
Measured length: 21.0 mm
